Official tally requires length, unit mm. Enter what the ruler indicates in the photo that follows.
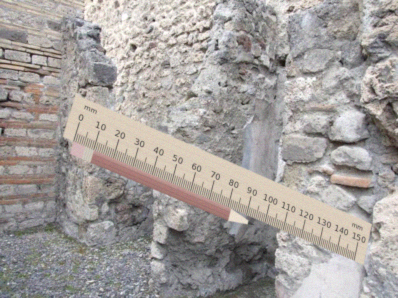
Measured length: 95 mm
